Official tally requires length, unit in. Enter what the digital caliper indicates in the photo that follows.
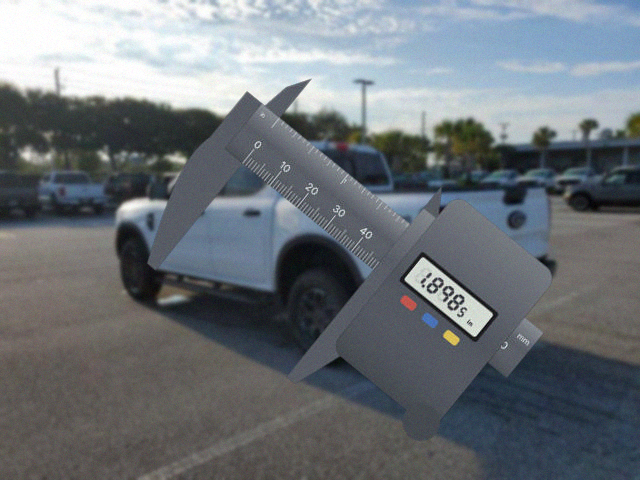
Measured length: 1.8985 in
